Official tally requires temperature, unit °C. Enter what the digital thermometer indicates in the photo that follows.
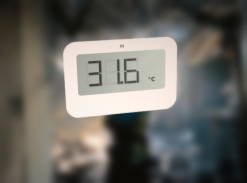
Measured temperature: 31.6 °C
